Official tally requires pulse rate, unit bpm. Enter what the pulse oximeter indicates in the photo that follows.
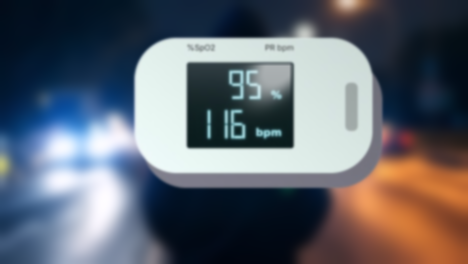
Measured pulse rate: 116 bpm
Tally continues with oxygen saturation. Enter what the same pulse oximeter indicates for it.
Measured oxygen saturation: 95 %
